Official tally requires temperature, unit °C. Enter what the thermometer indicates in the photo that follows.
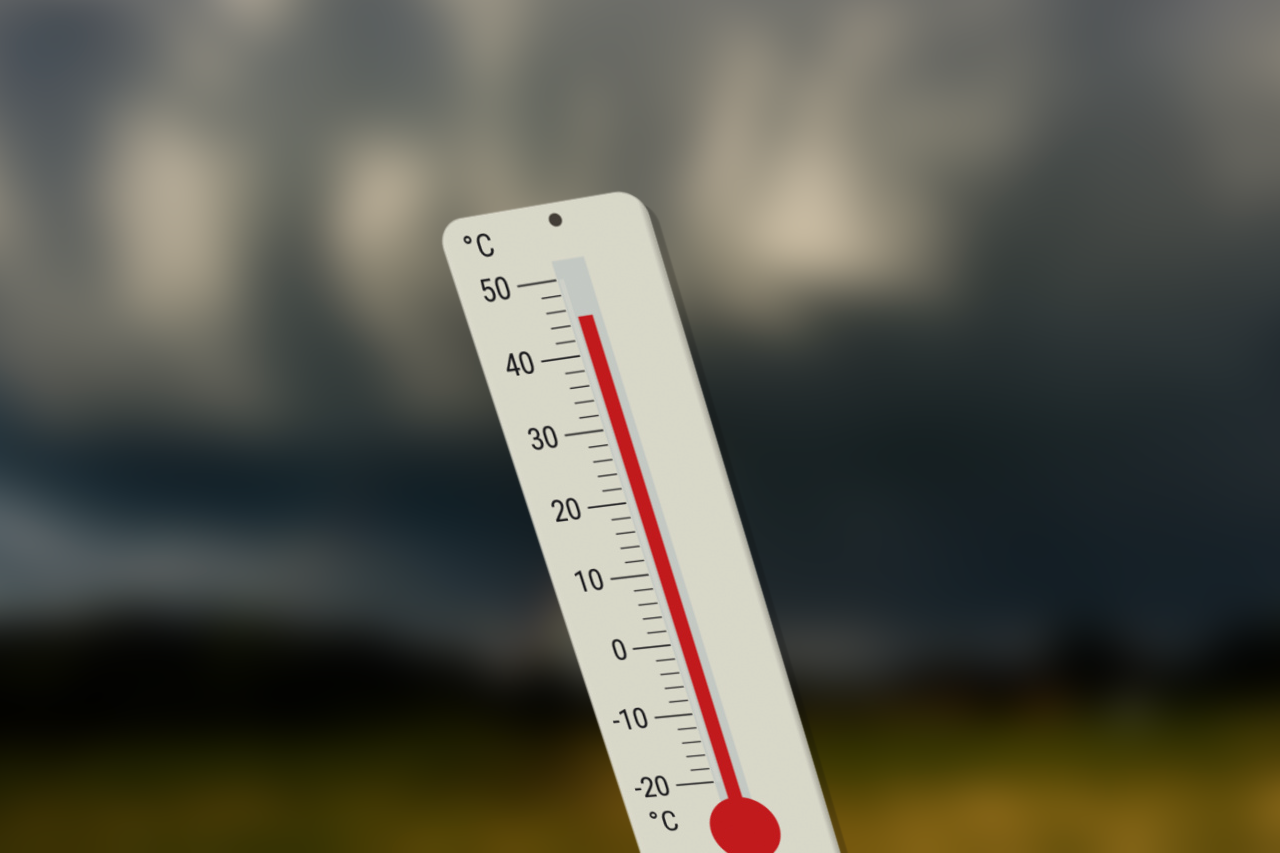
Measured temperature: 45 °C
